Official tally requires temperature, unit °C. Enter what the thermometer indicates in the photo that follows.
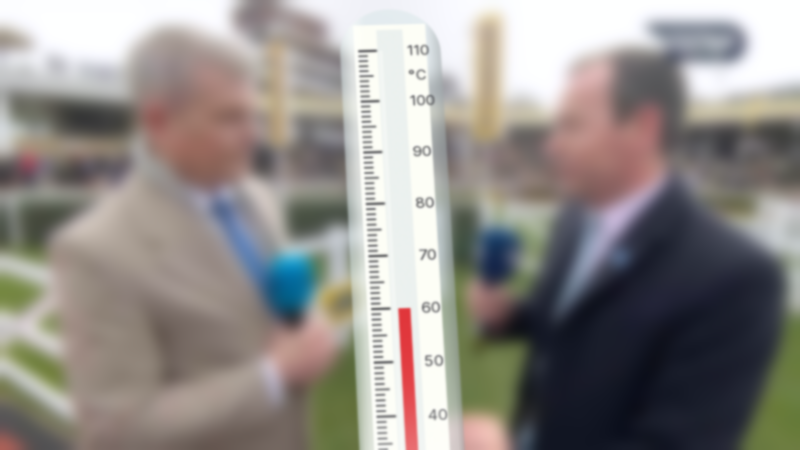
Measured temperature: 60 °C
